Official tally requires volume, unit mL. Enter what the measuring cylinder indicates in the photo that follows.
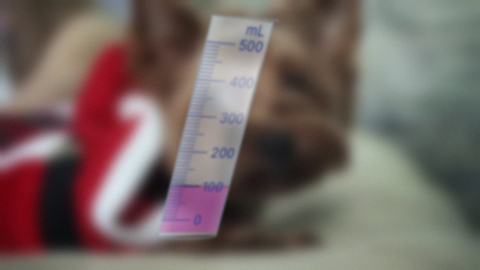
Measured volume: 100 mL
